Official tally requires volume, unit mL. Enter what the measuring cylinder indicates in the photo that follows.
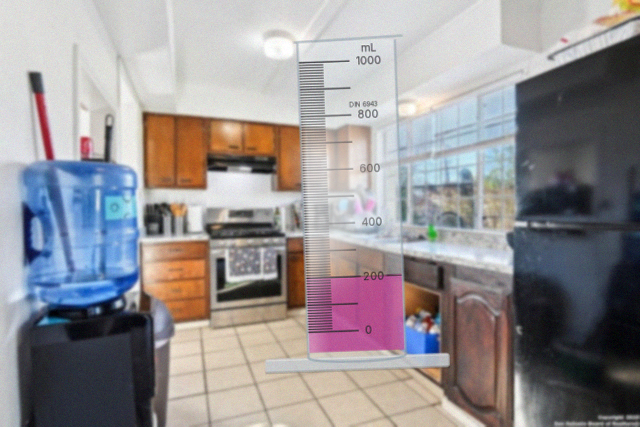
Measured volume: 200 mL
